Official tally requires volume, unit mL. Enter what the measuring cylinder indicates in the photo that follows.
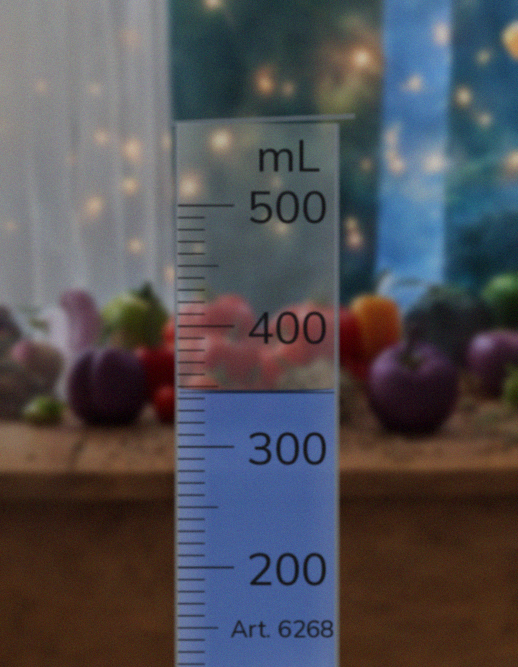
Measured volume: 345 mL
